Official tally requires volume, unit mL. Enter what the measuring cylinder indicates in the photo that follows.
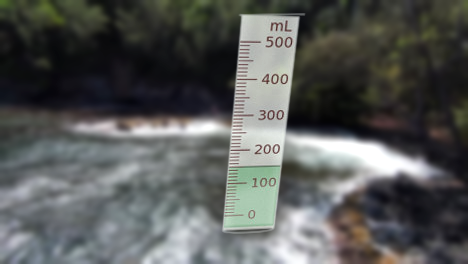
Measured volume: 150 mL
